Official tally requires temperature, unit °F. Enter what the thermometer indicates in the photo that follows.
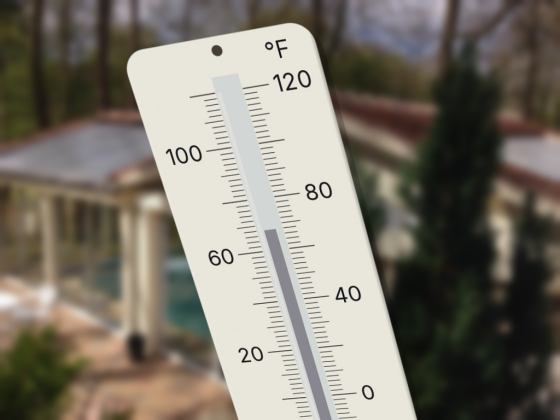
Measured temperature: 68 °F
